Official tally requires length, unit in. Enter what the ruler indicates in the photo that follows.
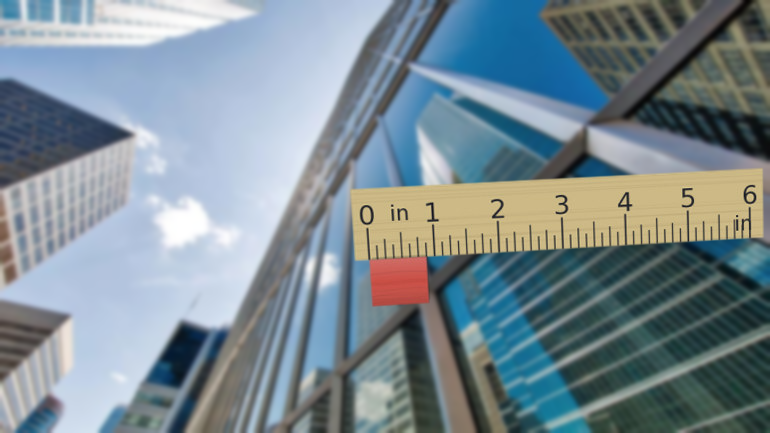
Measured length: 0.875 in
